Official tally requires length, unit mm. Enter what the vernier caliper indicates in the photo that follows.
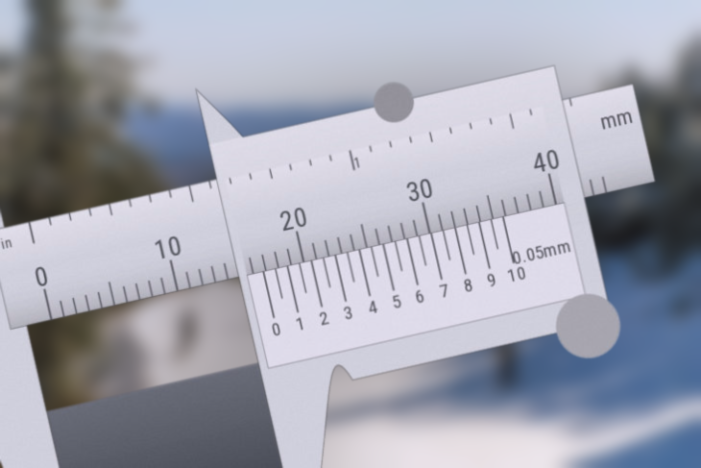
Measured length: 16.8 mm
